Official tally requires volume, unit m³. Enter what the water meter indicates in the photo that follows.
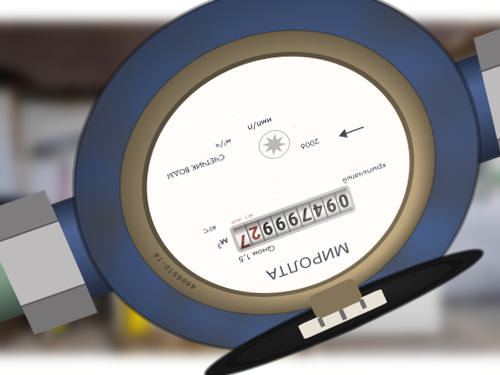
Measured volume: 947999.27 m³
